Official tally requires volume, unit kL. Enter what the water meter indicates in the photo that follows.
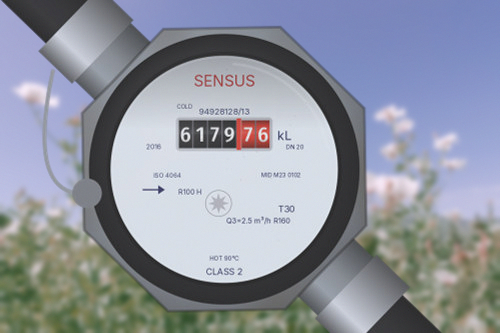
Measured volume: 6179.76 kL
